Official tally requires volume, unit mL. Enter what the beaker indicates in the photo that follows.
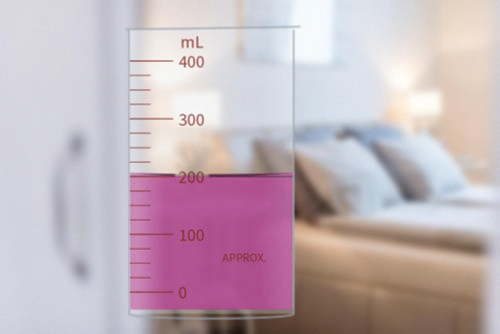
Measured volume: 200 mL
